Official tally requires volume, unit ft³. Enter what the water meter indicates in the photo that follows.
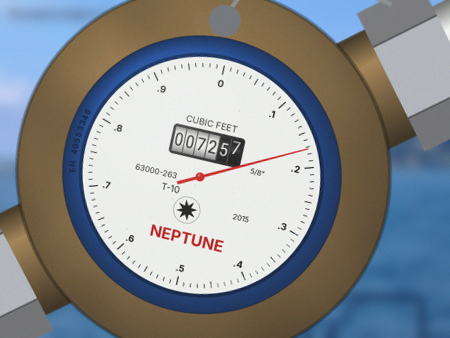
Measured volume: 7257.17 ft³
